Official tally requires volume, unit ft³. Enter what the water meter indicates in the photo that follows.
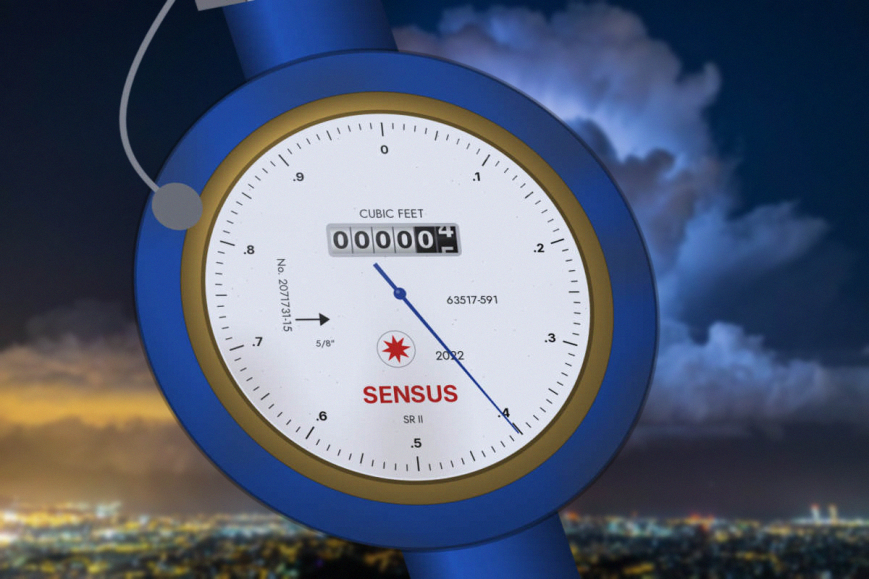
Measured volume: 4.40 ft³
